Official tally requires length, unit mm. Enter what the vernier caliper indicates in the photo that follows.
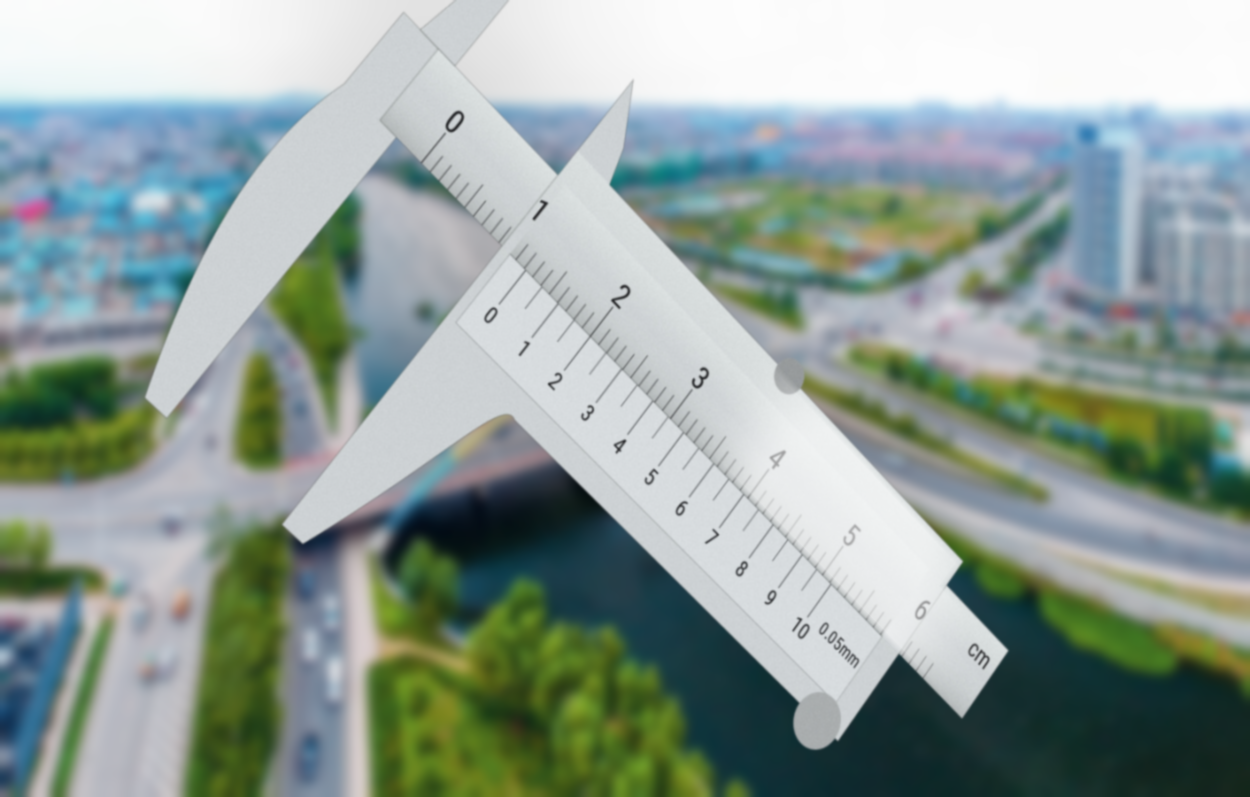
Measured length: 12.2 mm
